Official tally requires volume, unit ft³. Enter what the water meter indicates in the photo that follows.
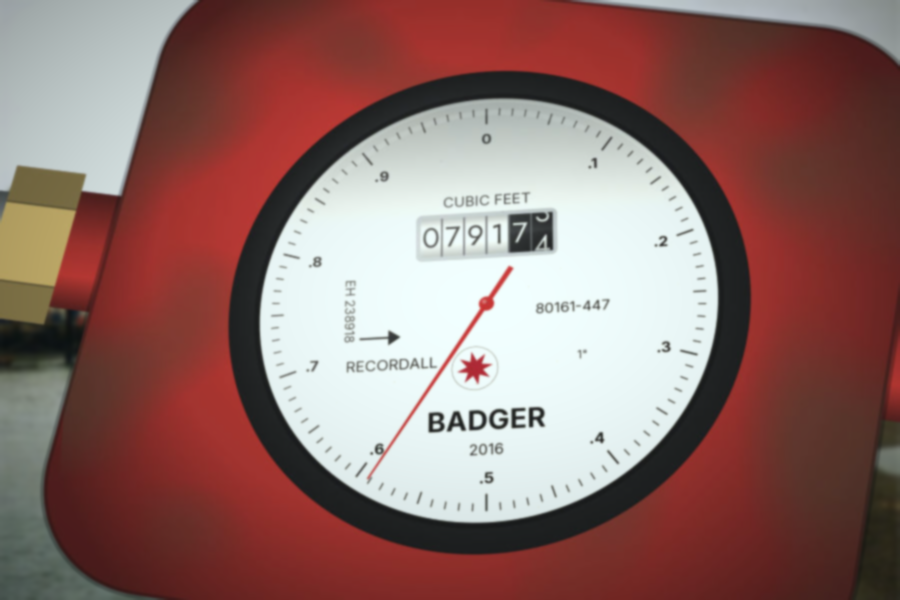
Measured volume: 79173.59 ft³
